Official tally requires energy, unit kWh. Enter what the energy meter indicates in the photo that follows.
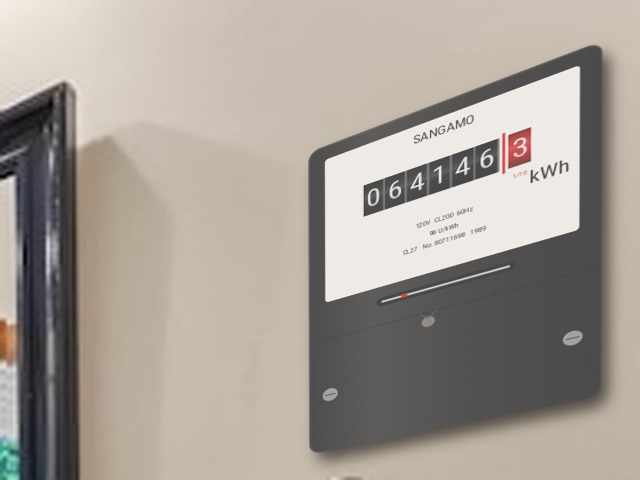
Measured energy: 64146.3 kWh
